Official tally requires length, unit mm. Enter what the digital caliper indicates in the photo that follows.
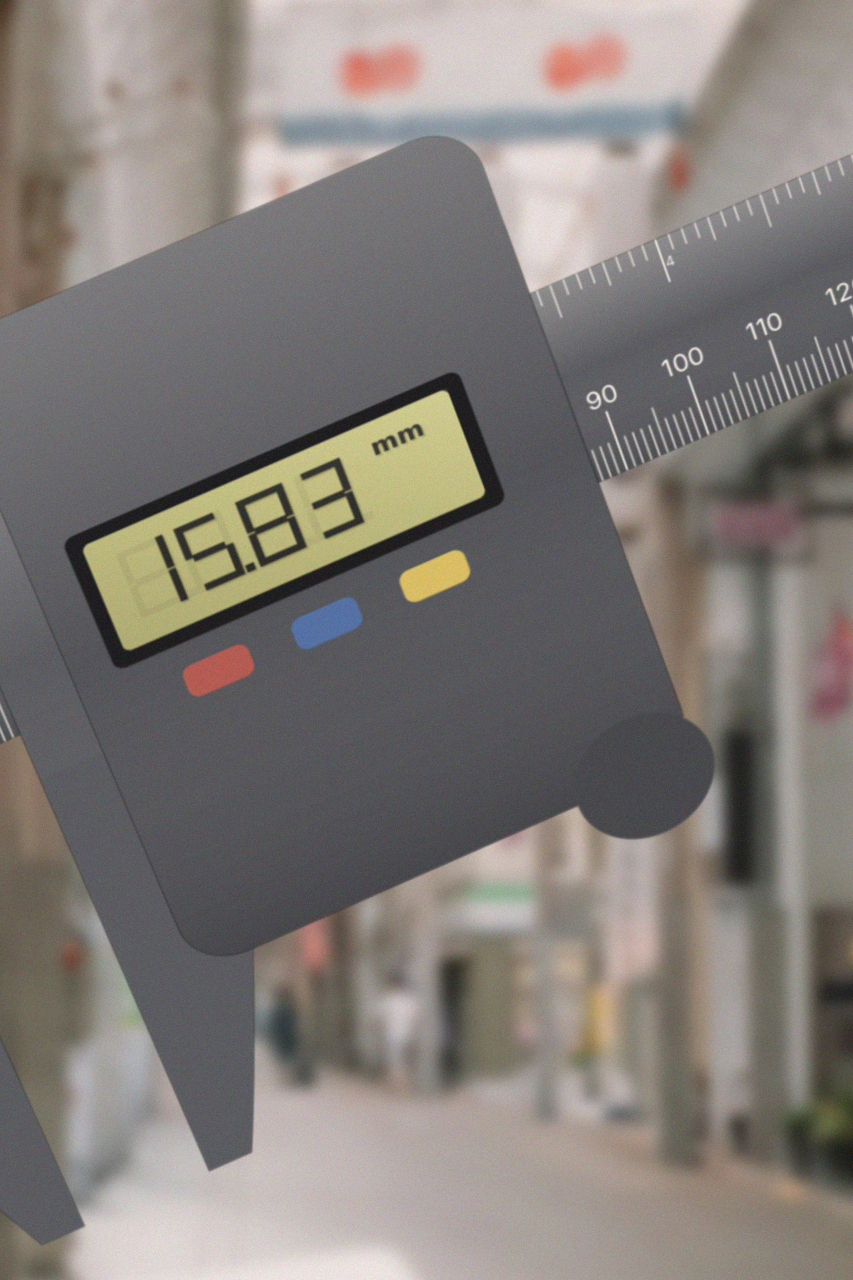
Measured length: 15.83 mm
